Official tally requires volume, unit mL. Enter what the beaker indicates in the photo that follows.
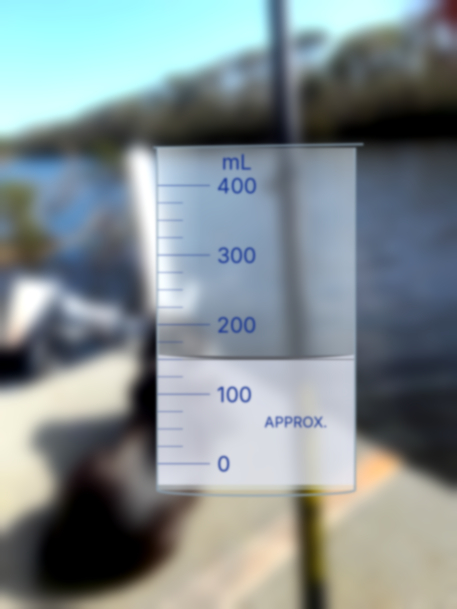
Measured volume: 150 mL
